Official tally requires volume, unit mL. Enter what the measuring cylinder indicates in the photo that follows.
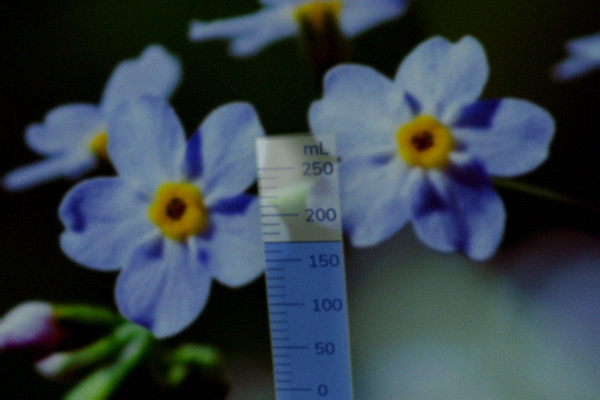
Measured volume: 170 mL
